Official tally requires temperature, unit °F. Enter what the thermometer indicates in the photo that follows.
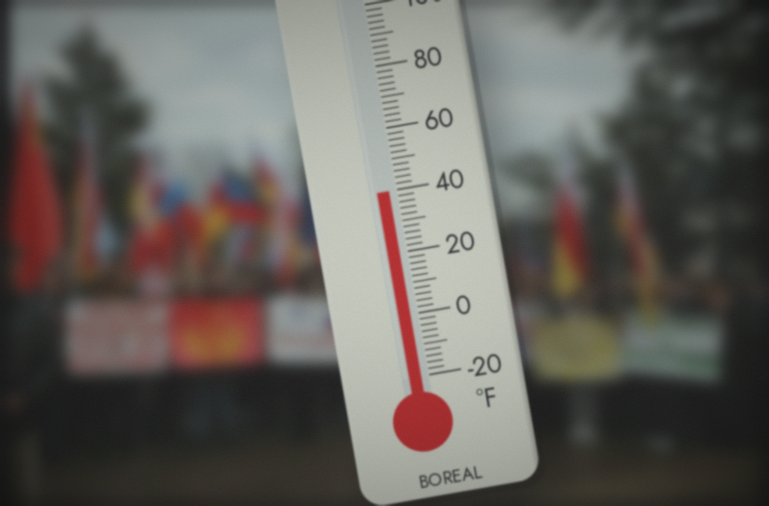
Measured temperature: 40 °F
